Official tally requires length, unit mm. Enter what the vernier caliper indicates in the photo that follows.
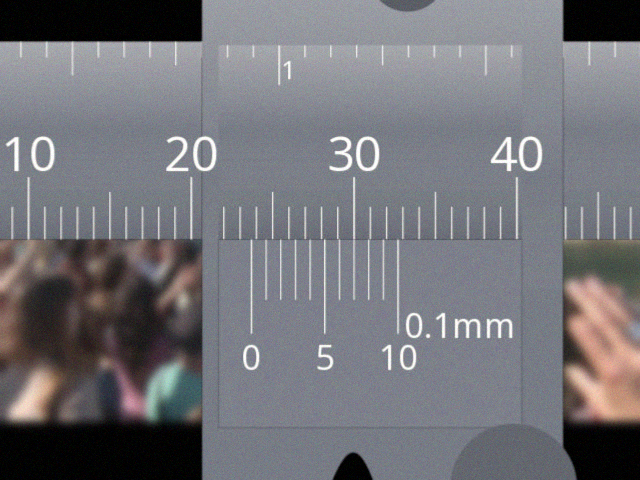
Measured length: 23.7 mm
